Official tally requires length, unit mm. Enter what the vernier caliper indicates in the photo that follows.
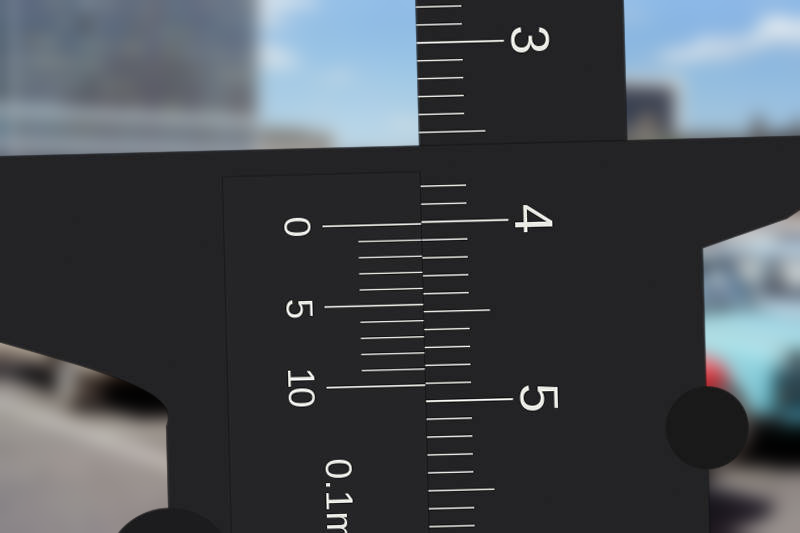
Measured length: 40.1 mm
